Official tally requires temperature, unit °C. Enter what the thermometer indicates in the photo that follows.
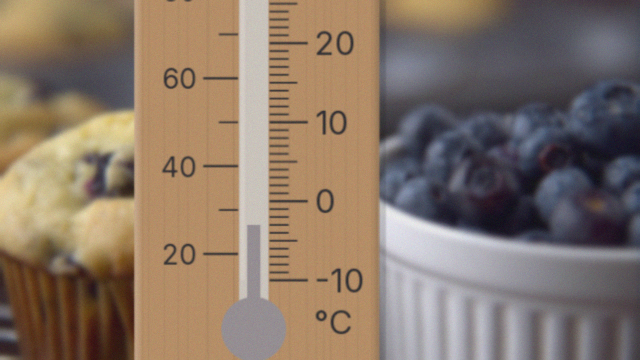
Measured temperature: -3 °C
